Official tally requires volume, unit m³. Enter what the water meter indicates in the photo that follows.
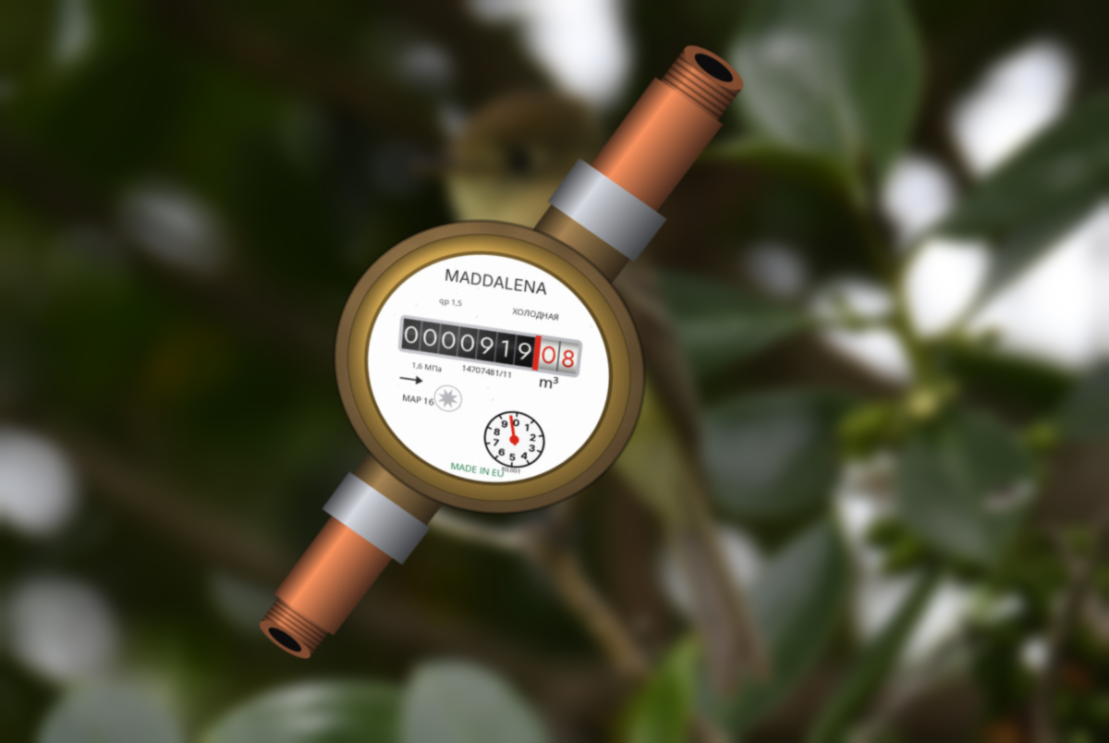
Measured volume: 919.079 m³
